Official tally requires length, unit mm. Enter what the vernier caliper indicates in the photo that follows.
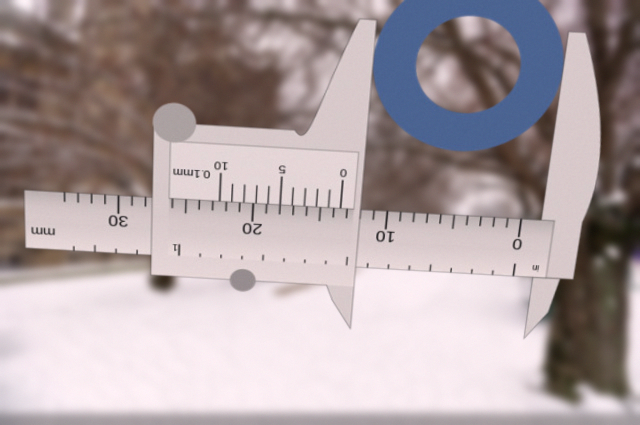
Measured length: 13.5 mm
